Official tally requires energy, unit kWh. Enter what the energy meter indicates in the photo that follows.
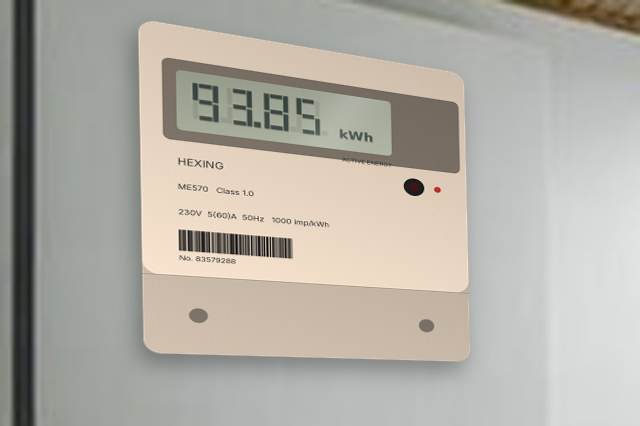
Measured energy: 93.85 kWh
